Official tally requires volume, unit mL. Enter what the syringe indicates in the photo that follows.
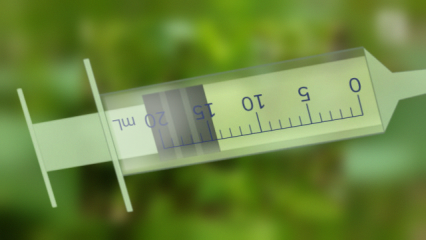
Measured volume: 14.5 mL
